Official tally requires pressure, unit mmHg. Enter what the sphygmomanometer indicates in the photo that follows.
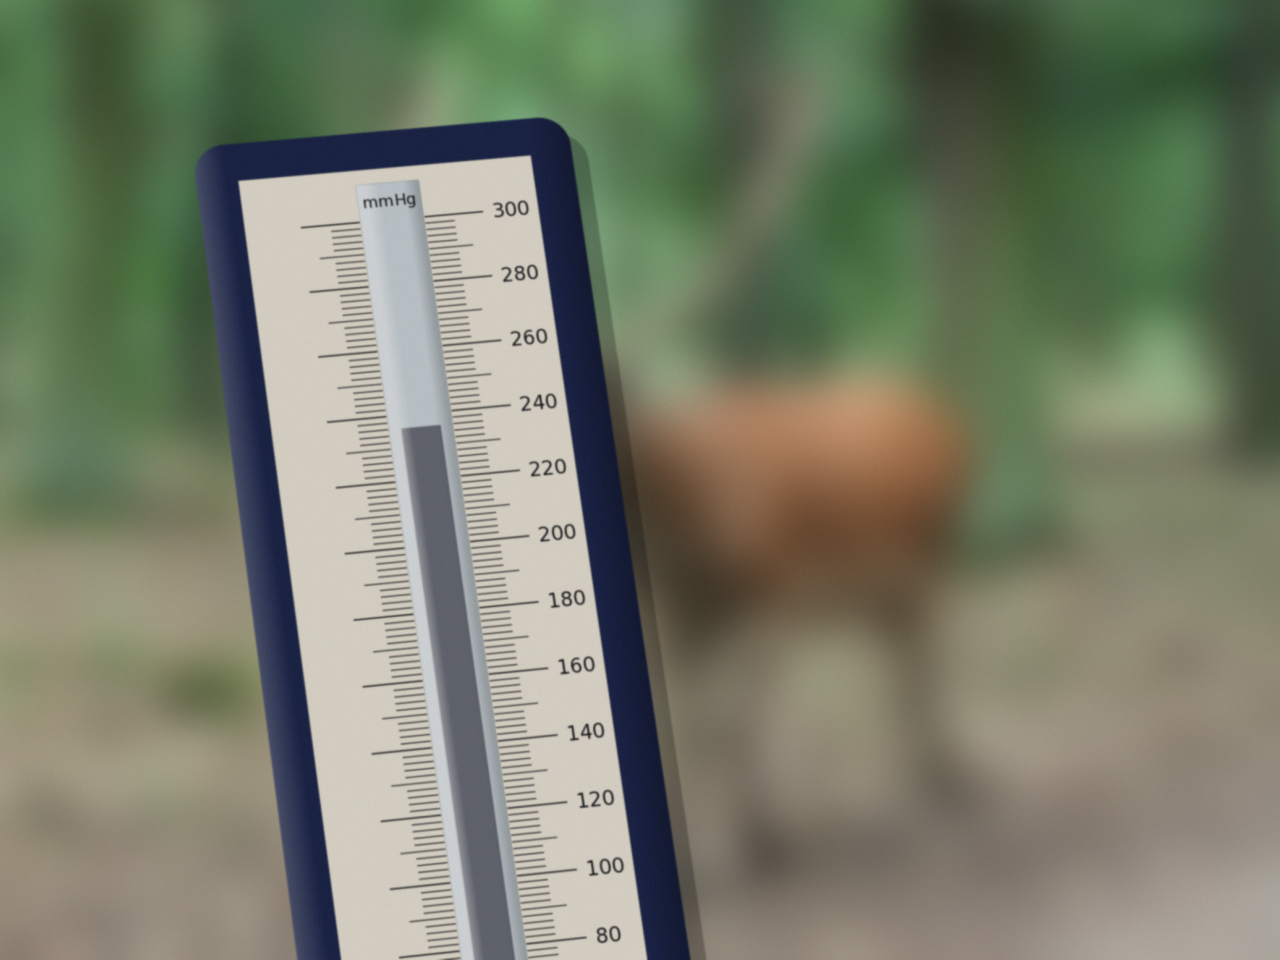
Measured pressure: 236 mmHg
